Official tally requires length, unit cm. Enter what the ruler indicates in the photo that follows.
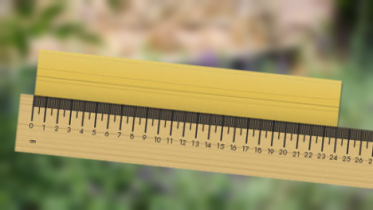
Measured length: 24 cm
